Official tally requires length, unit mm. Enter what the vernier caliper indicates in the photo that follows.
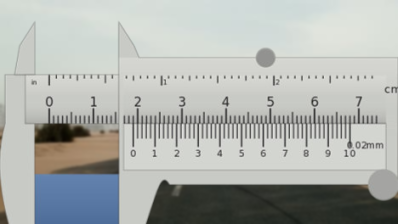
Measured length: 19.0 mm
